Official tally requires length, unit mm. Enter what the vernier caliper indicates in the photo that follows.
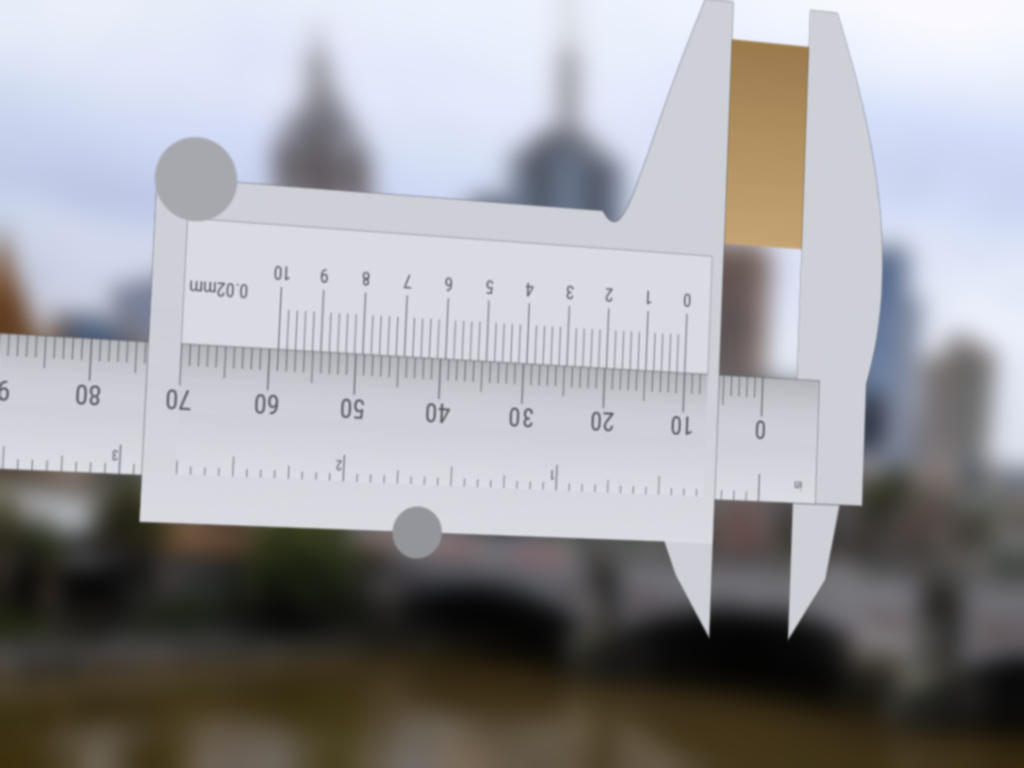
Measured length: 10.0 mm
